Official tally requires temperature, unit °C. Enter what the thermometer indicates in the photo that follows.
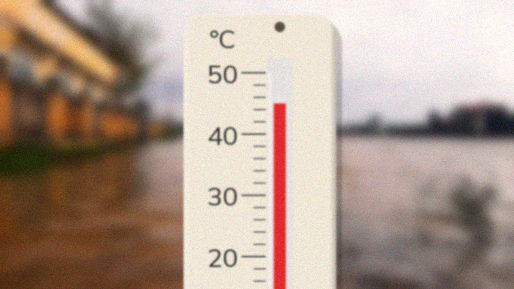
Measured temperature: 45 °C
